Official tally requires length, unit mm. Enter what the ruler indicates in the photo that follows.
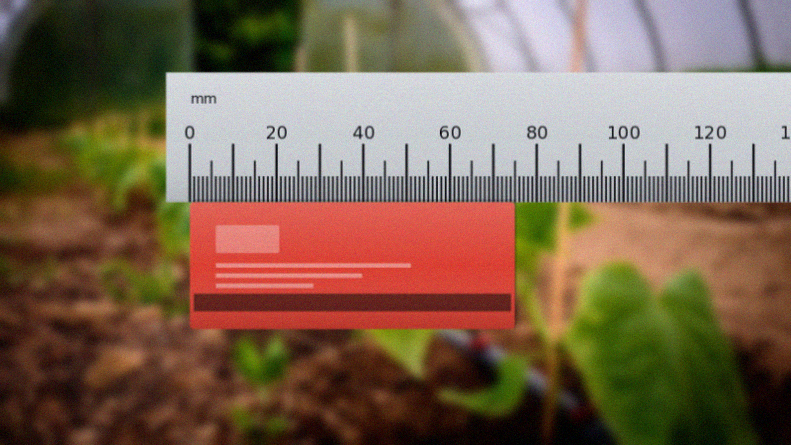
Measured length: 75 mm
